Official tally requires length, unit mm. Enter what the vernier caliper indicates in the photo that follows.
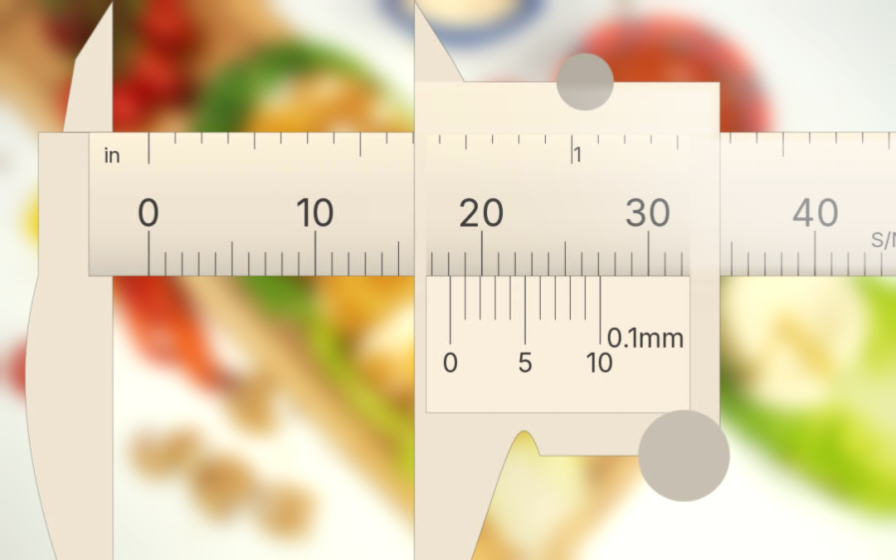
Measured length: 18.1 mm
